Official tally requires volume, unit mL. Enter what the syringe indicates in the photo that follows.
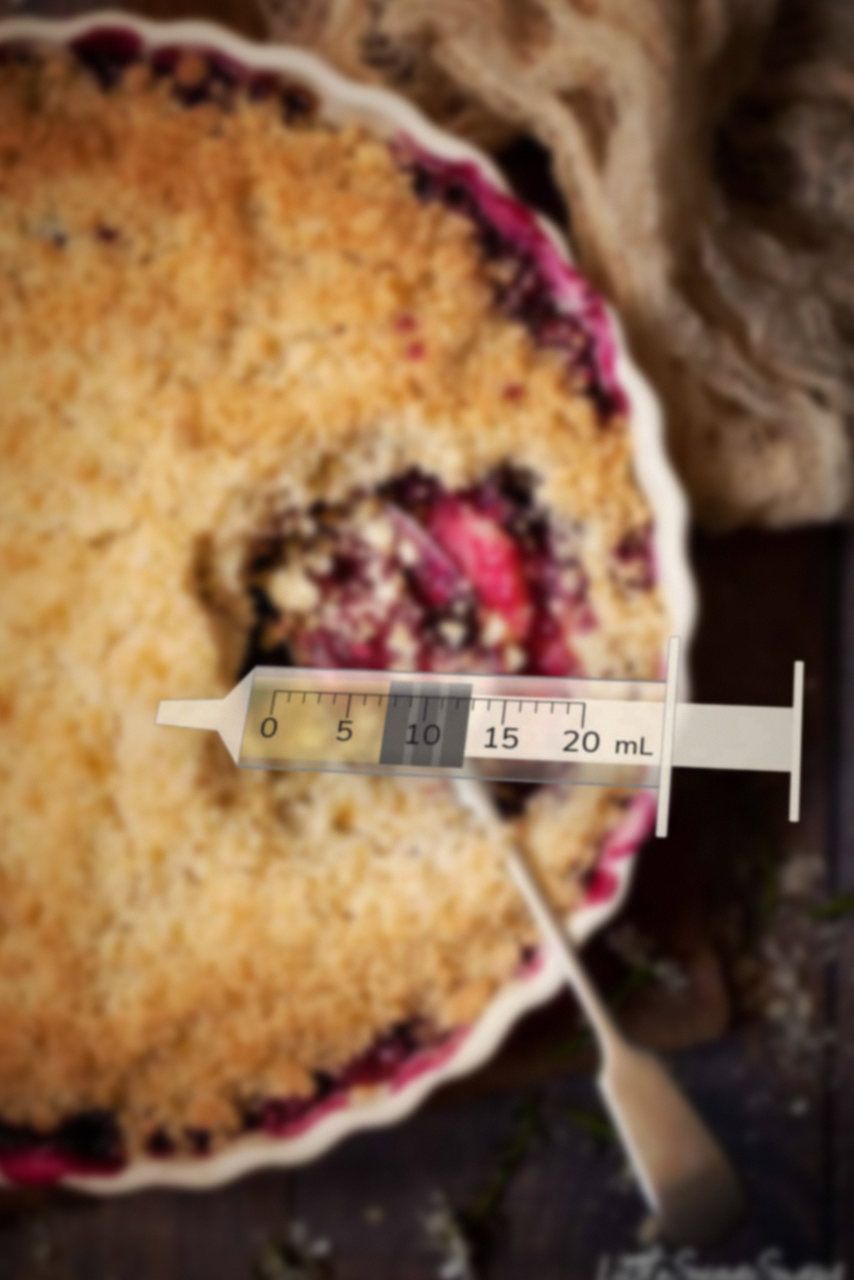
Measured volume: 7.5 mL
